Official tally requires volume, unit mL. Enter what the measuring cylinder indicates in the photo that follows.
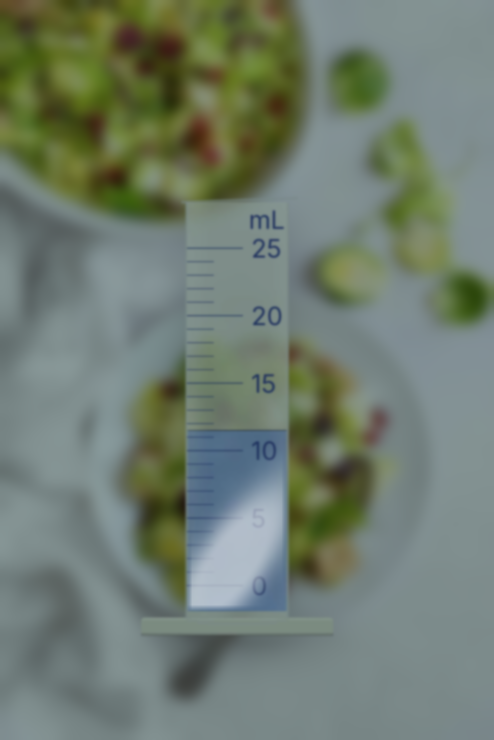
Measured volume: 11.5 mL
